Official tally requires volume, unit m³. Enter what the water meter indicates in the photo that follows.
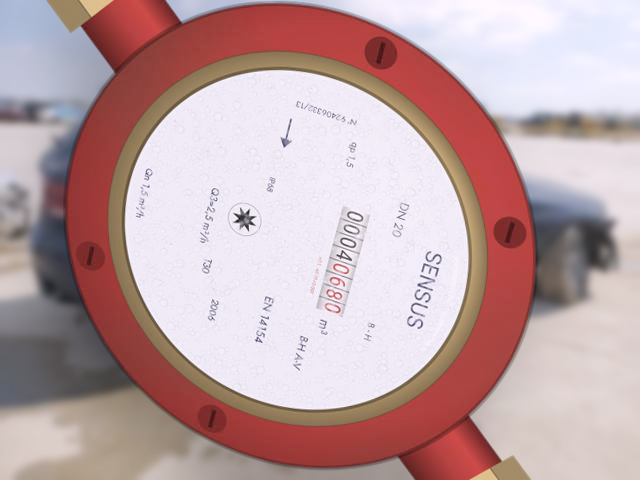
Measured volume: 4.0680 m³
